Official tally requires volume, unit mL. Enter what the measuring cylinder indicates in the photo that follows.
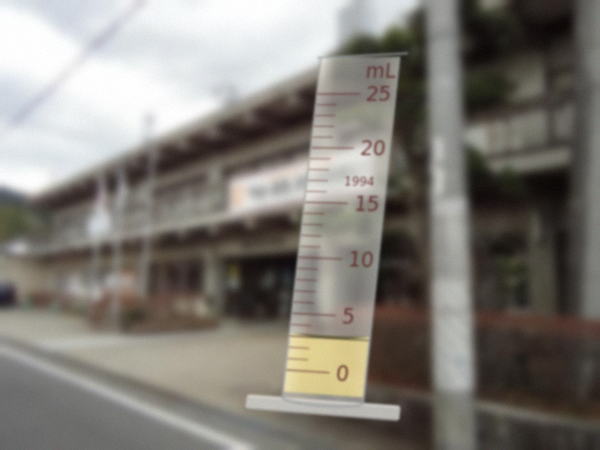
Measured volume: 3 mL
